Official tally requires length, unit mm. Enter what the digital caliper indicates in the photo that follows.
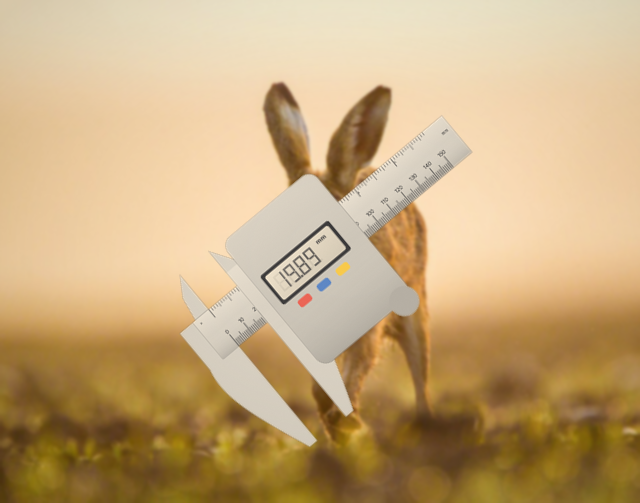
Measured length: 19.89 mm
